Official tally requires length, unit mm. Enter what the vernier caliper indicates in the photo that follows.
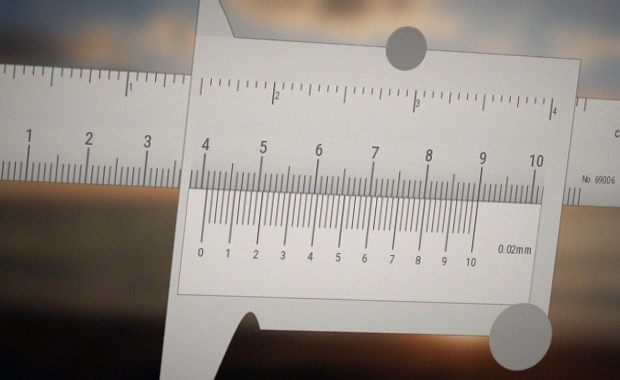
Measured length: 41.0 mm
